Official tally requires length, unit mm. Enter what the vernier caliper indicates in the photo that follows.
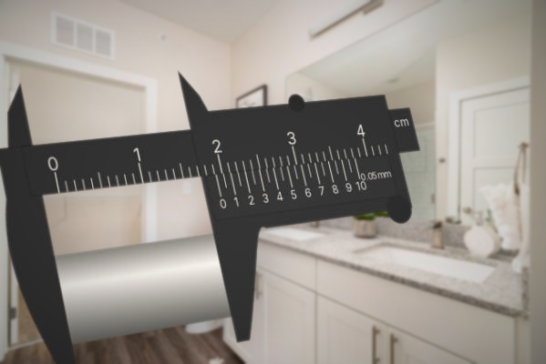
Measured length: 19.2 mm
